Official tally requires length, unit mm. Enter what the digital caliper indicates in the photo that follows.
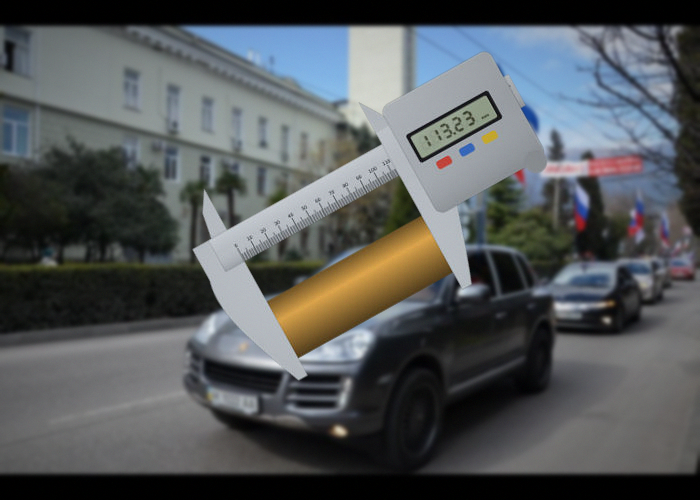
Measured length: 113.23 mm
